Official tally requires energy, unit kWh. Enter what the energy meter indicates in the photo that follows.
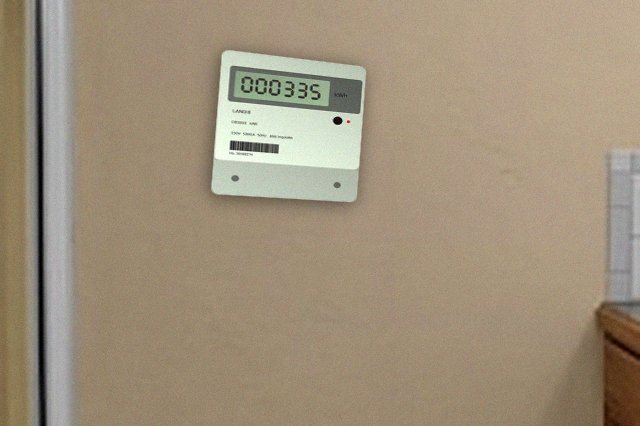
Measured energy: 335 kWh
